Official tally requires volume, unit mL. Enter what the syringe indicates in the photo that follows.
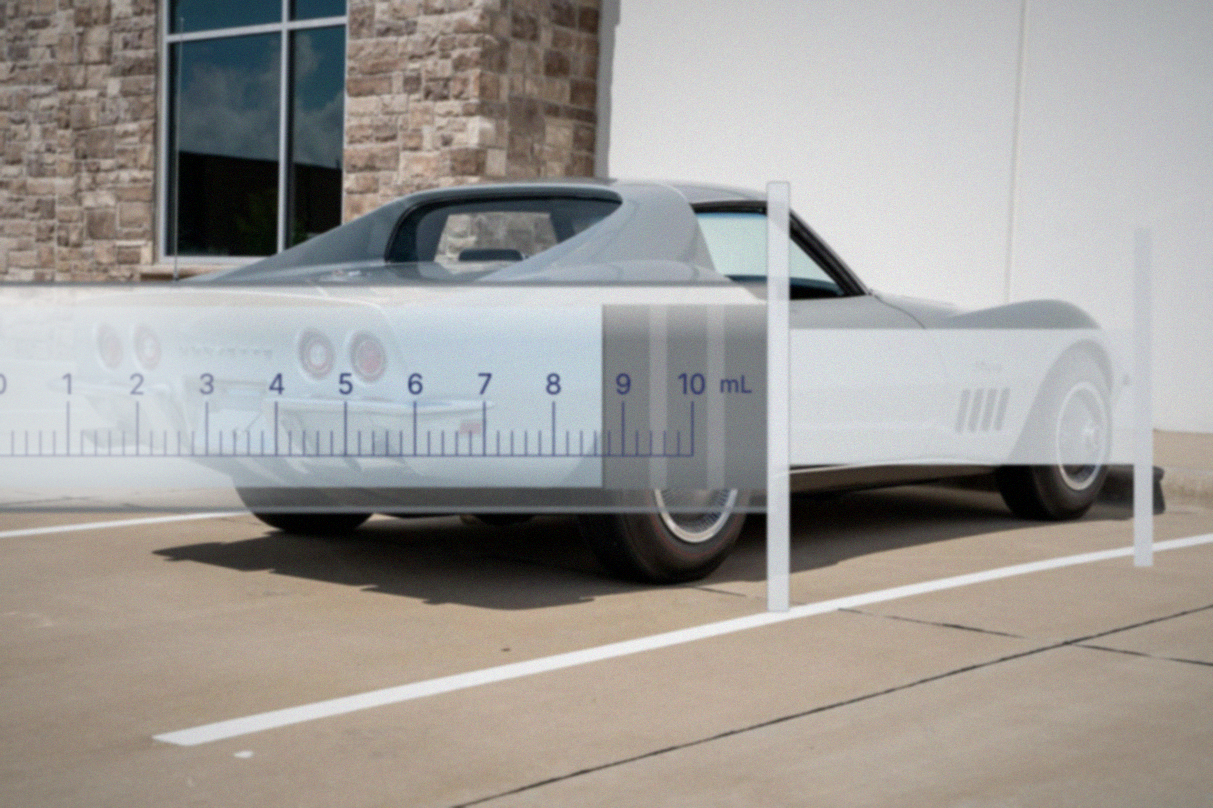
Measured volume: 8.7 mL
